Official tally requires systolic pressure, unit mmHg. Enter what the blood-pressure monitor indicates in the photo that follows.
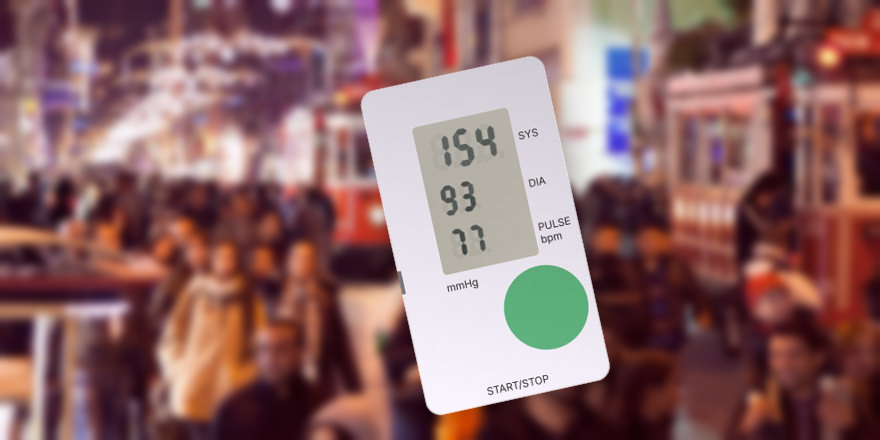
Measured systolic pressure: 154 mmHg
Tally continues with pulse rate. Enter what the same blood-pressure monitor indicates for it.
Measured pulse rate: 77 bpm
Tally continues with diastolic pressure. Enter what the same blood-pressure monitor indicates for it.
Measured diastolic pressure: 93 mmHg
